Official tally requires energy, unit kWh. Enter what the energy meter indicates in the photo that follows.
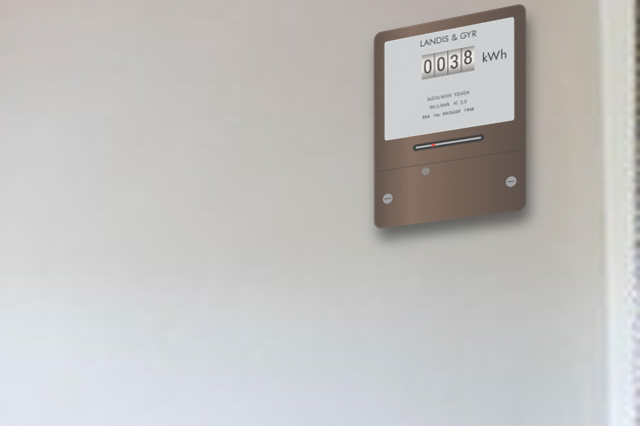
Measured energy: 38 kWh
